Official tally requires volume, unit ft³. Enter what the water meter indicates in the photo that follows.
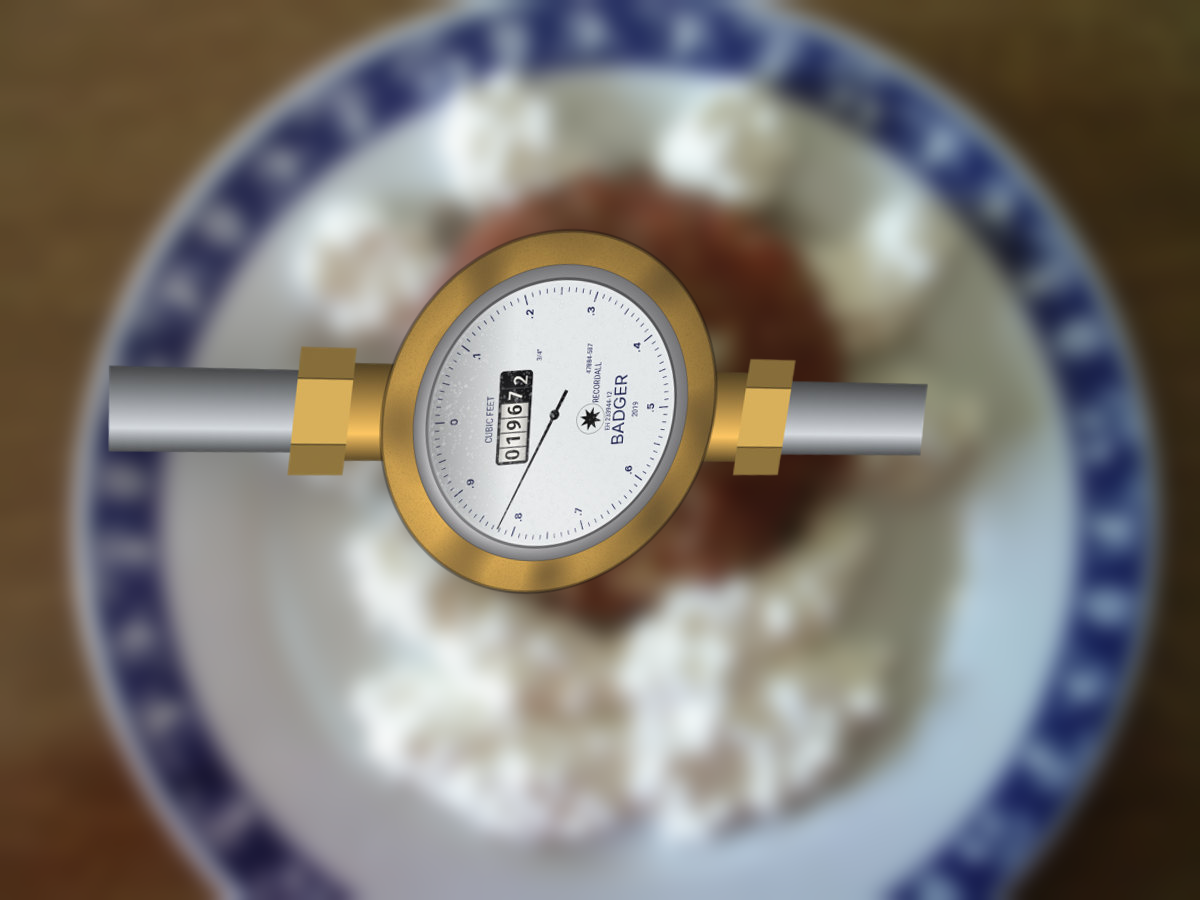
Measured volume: 19671.82 ft³
